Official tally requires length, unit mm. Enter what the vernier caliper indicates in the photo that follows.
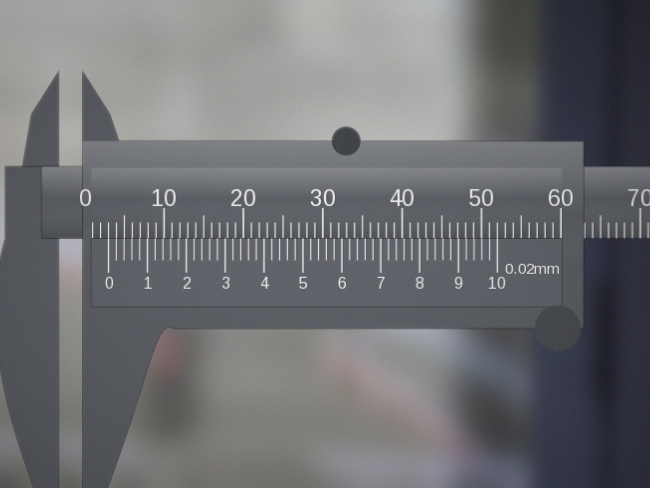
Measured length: 3.0 mm
